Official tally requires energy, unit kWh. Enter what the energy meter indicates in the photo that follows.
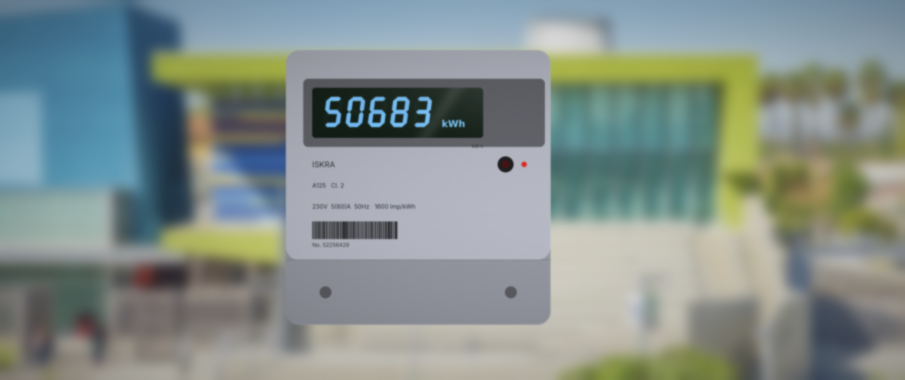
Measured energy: 50683 kWh
